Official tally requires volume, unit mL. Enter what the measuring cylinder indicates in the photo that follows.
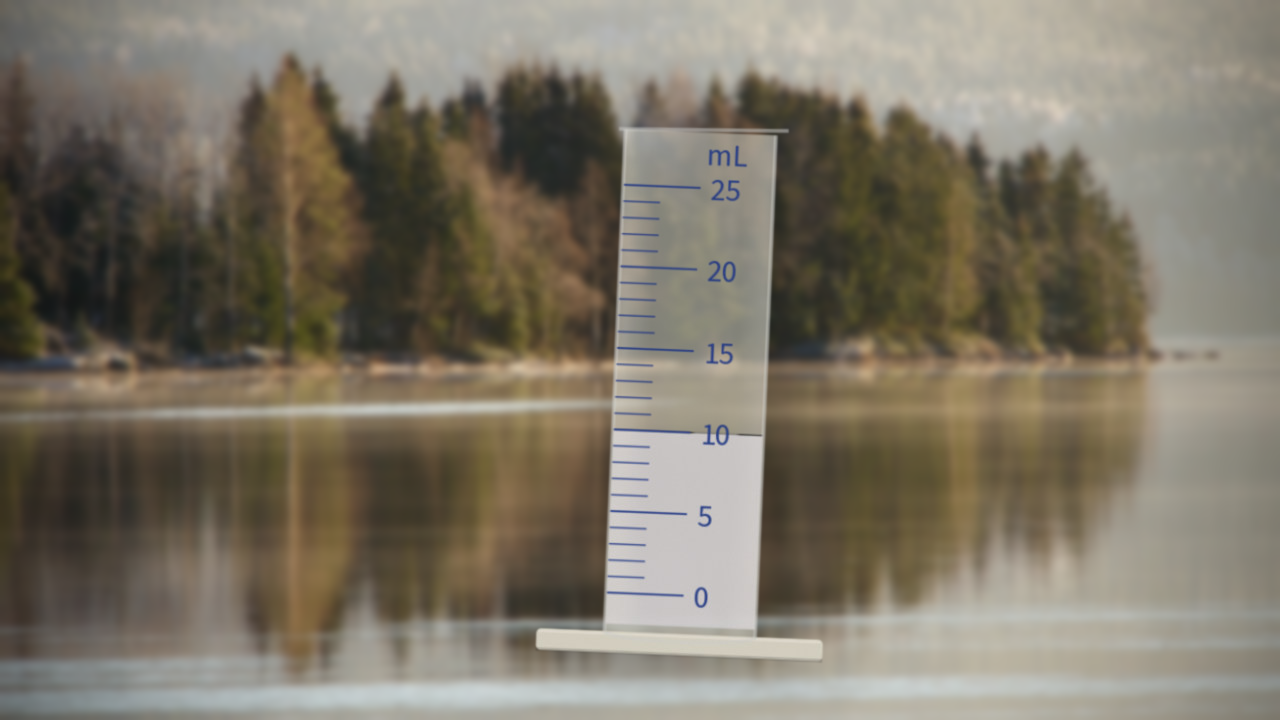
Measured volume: 10 mL
